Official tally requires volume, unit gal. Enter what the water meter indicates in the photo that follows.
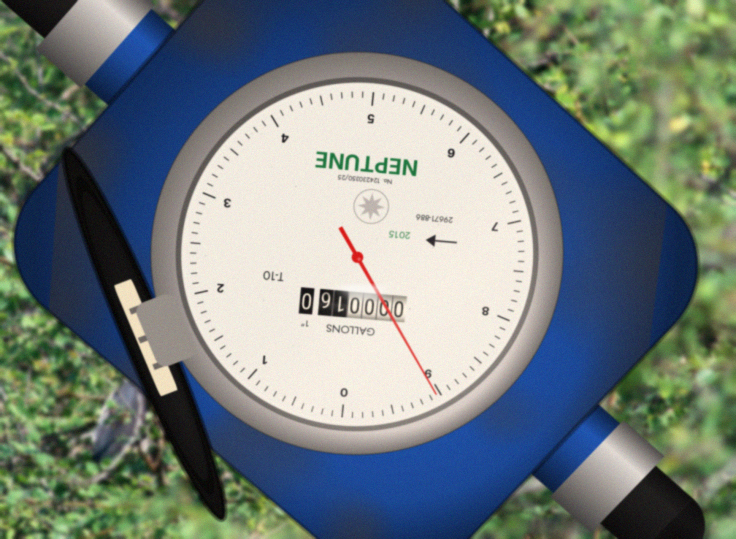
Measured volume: 159.0 gal
